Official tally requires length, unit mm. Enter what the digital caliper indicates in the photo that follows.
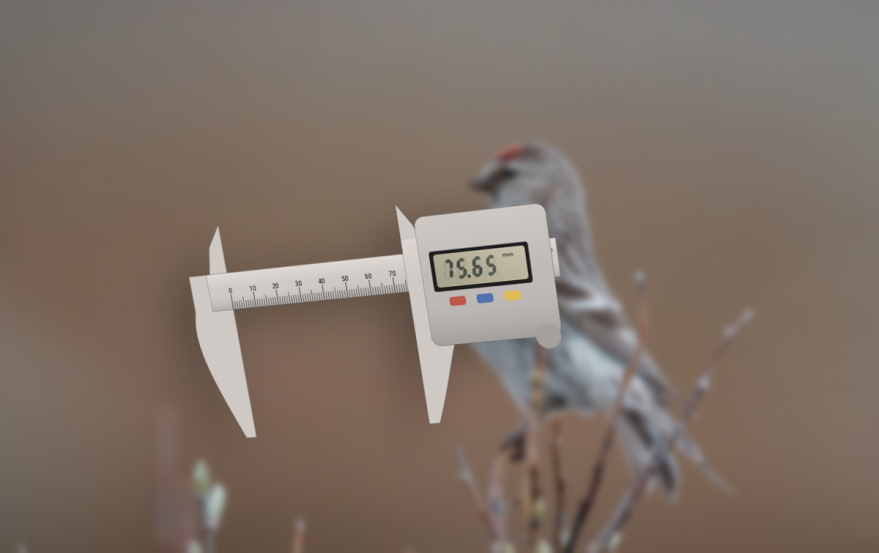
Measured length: 75.65 mm
